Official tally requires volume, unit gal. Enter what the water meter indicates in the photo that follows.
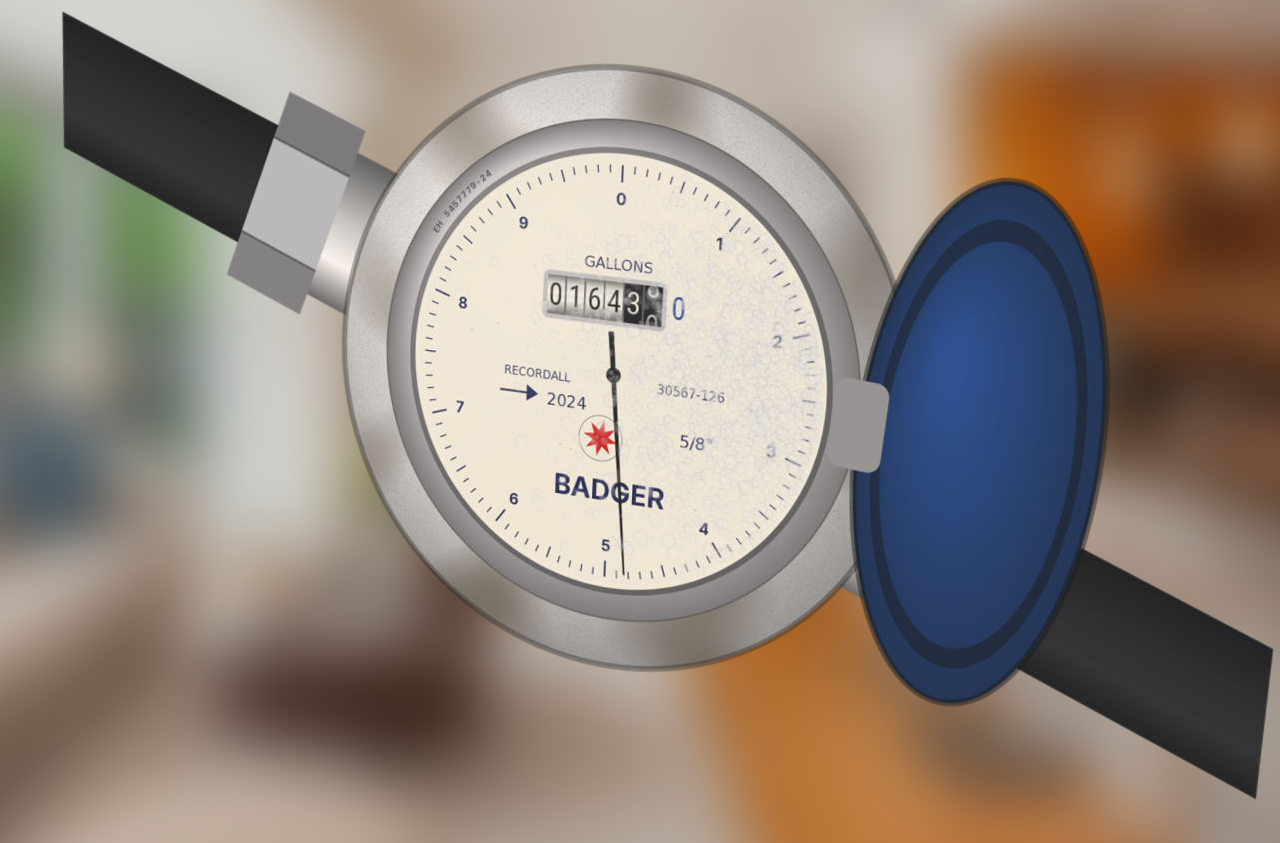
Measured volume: 164384.8 gal
